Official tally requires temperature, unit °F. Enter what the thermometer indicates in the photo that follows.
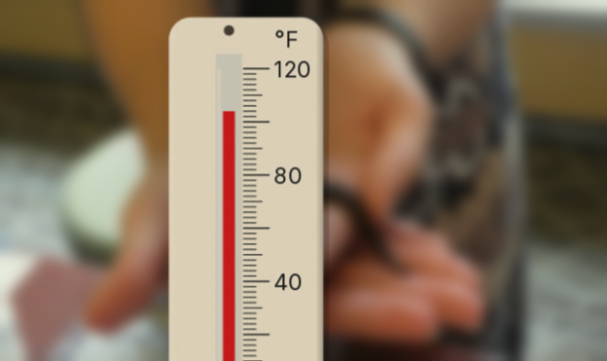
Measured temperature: 104 °F
